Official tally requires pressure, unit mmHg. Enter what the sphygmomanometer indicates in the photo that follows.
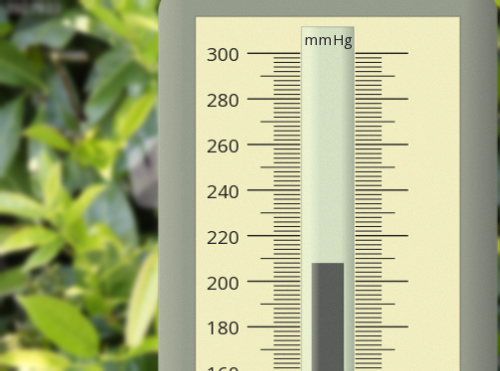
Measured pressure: 208 mmHg
